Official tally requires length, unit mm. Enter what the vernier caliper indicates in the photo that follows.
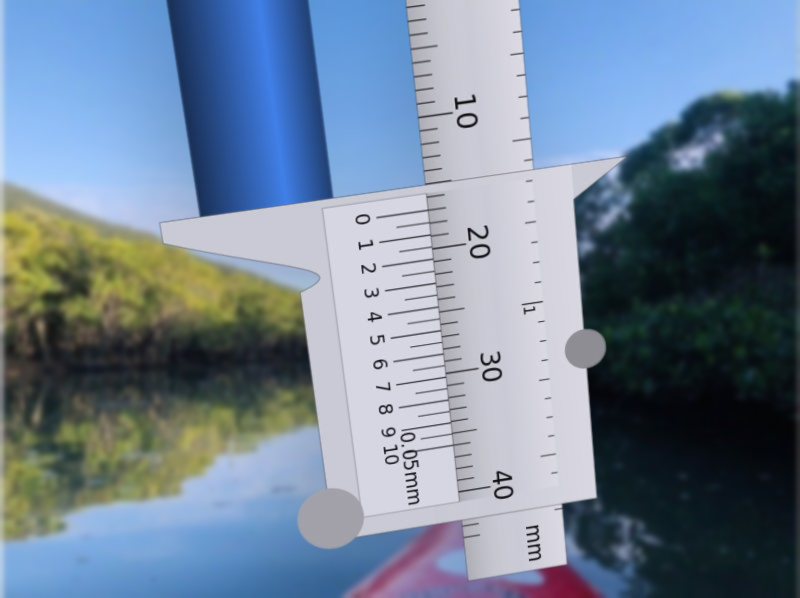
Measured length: 17.0 mm
